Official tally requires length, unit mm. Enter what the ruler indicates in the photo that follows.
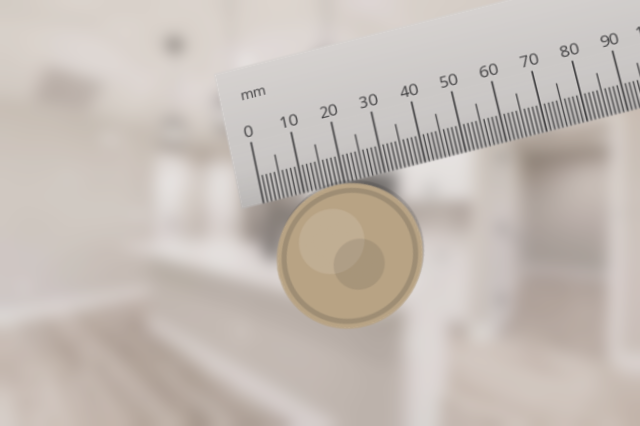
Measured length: 35 mm
